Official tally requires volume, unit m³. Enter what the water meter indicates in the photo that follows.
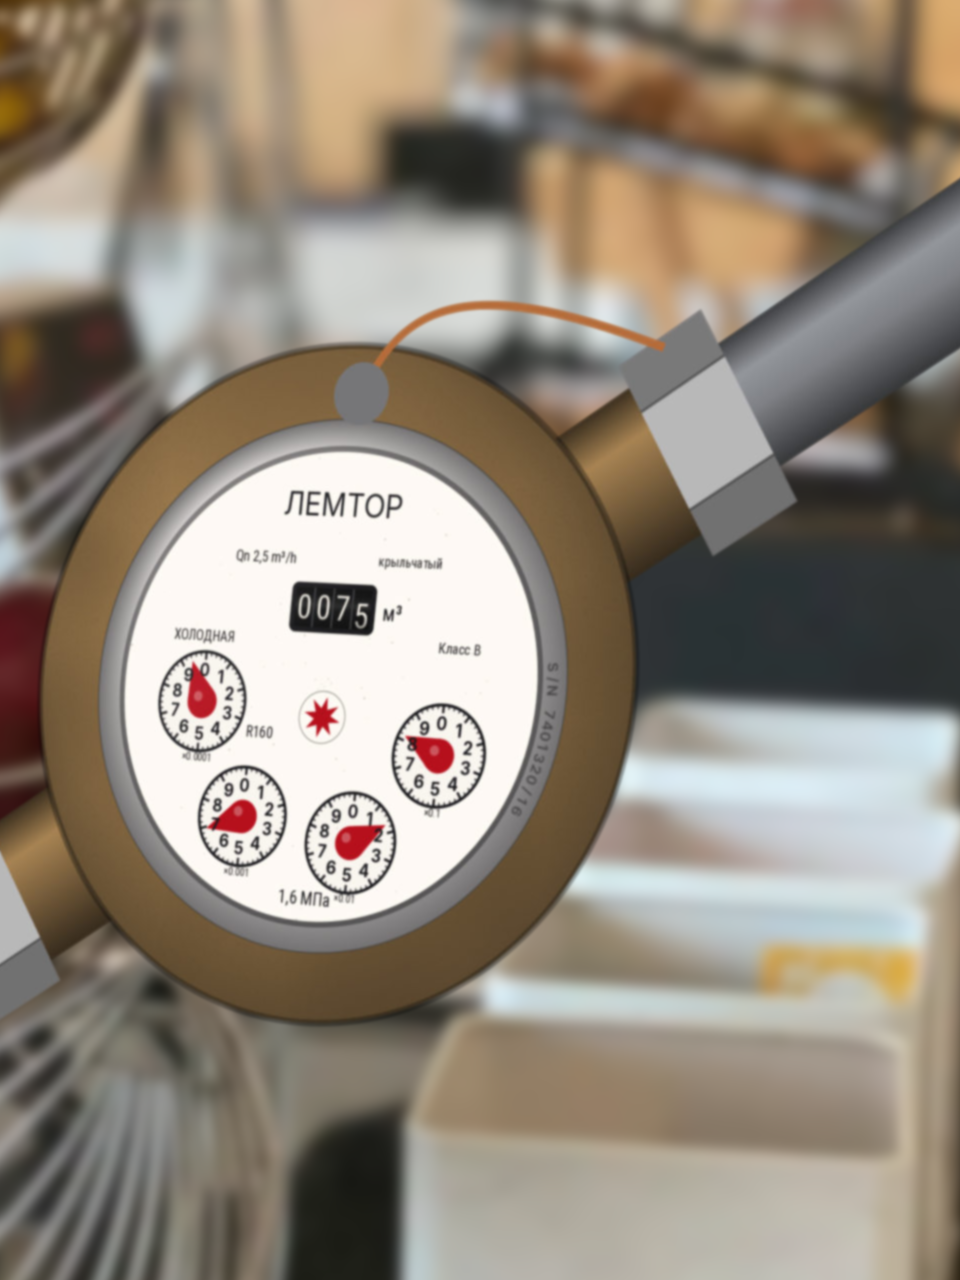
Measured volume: 74.8169 m³
